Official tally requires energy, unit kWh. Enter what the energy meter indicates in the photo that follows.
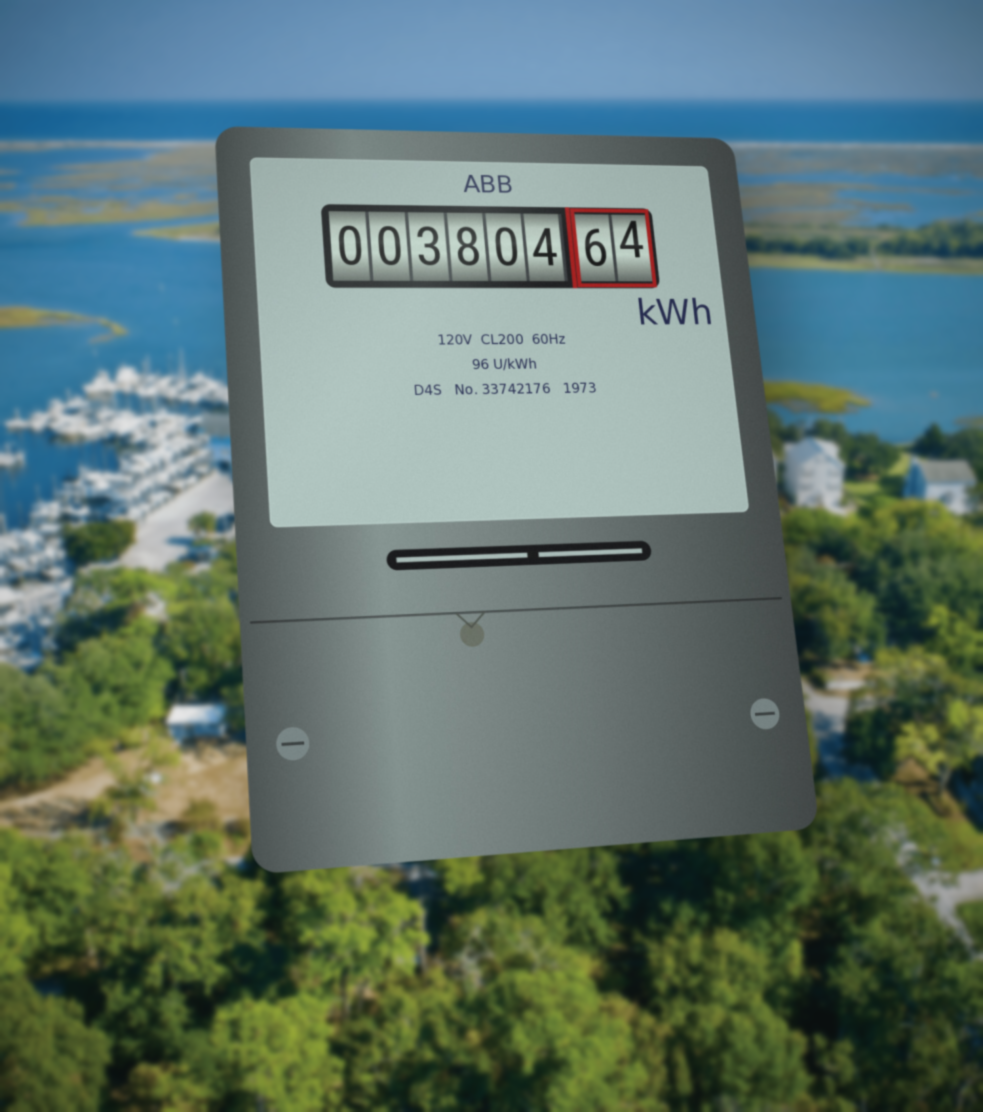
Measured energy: 3804.64 kWh
